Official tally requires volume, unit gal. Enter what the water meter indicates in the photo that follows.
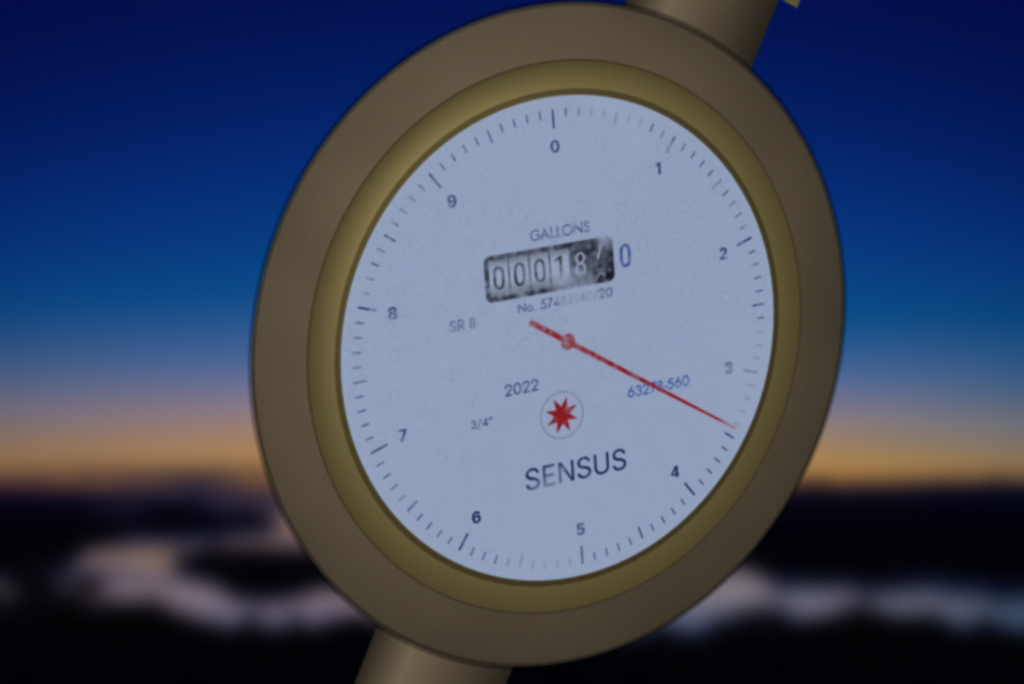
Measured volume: 1873.4 gal
